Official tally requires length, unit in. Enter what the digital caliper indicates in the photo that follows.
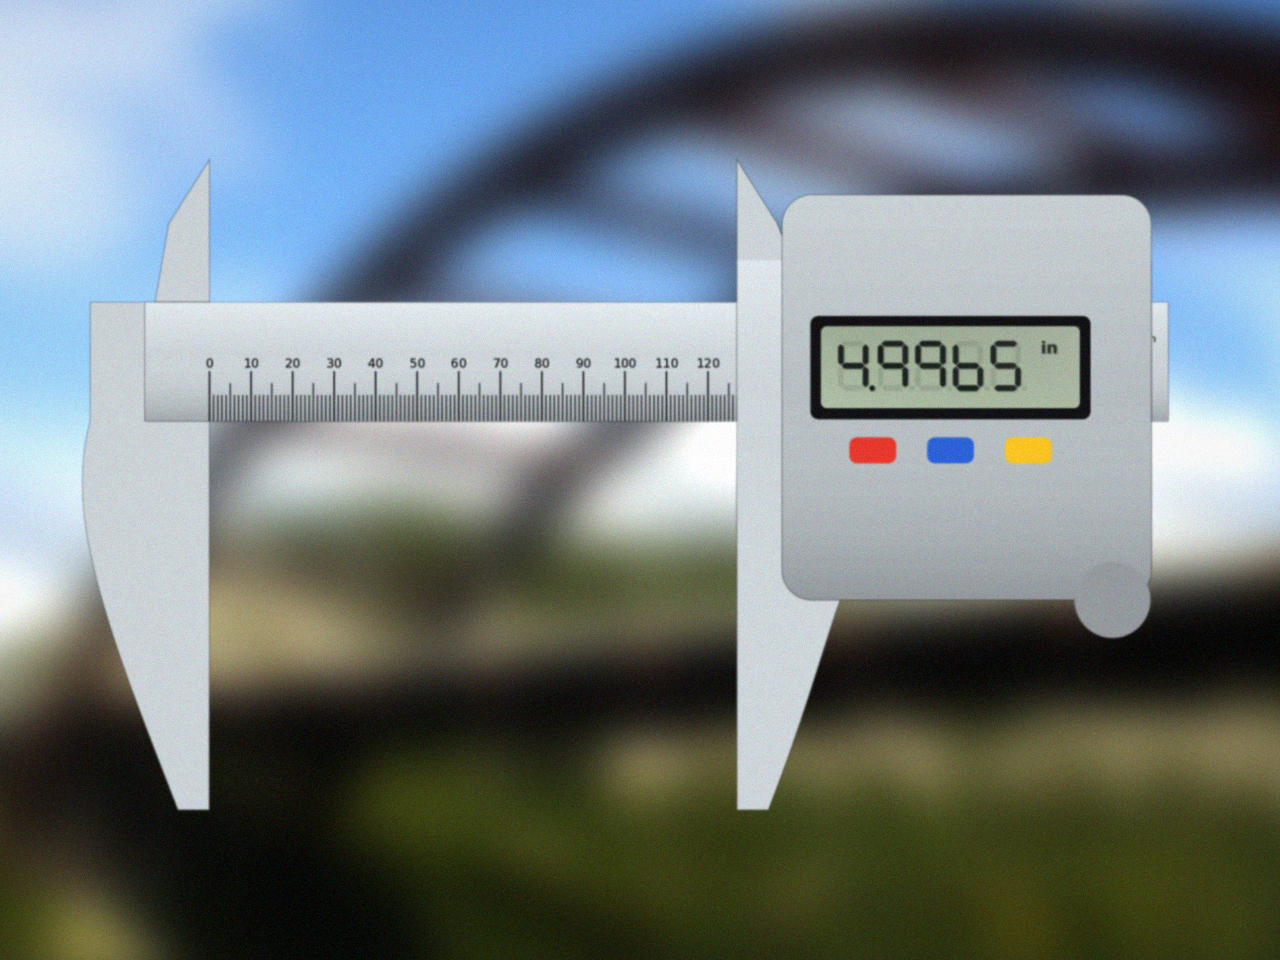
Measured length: 4.9965 in
